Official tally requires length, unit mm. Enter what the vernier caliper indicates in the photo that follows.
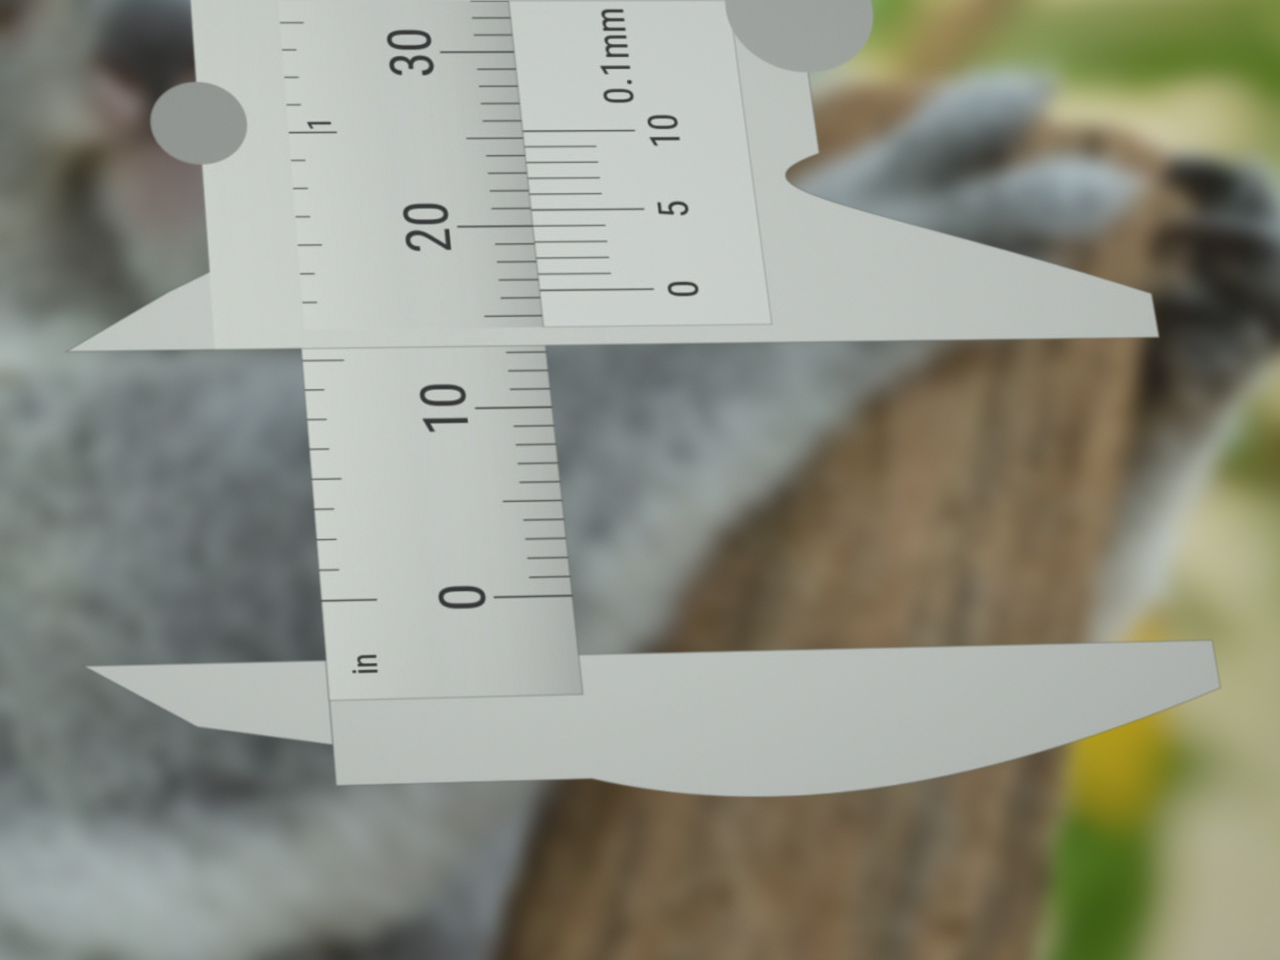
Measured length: 16.4 mm
